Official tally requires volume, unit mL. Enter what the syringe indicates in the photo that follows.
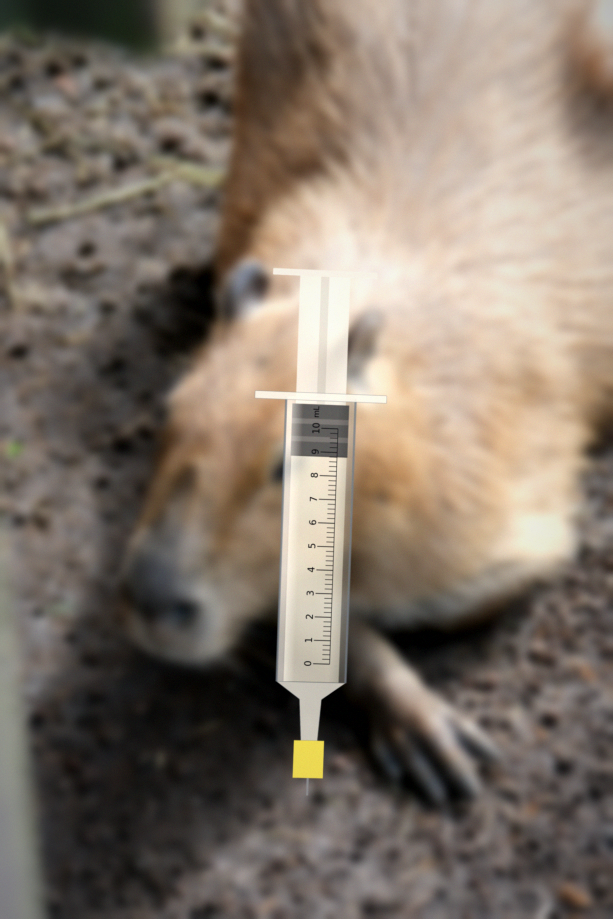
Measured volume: 8.8 mL
